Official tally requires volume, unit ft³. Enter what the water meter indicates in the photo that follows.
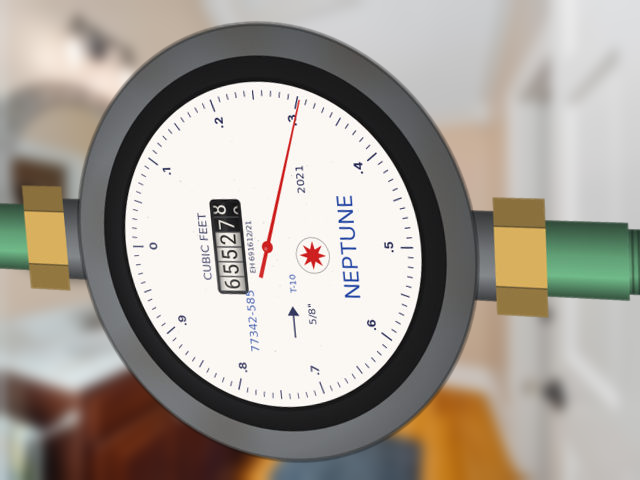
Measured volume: 655278.30 ft³
